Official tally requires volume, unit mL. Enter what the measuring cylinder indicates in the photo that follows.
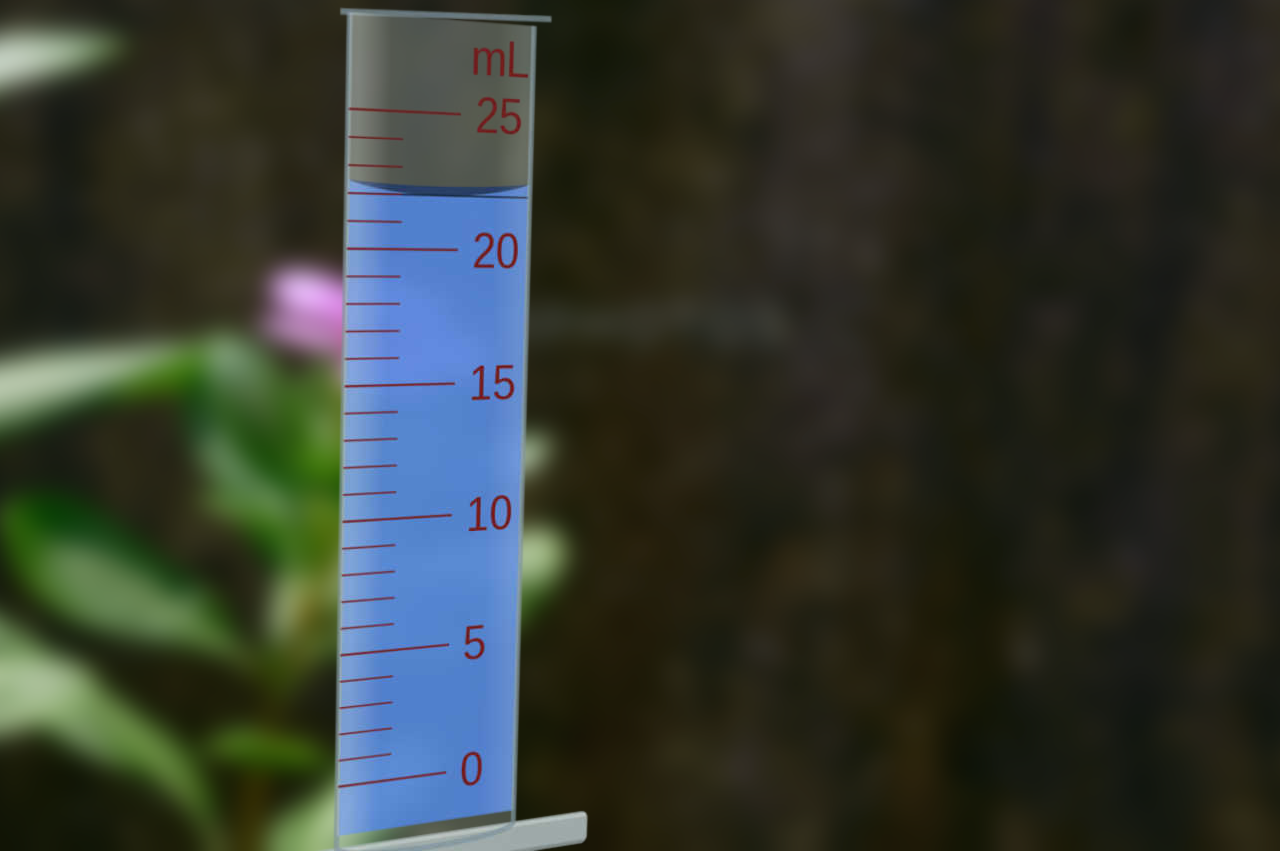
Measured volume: 22 mL
